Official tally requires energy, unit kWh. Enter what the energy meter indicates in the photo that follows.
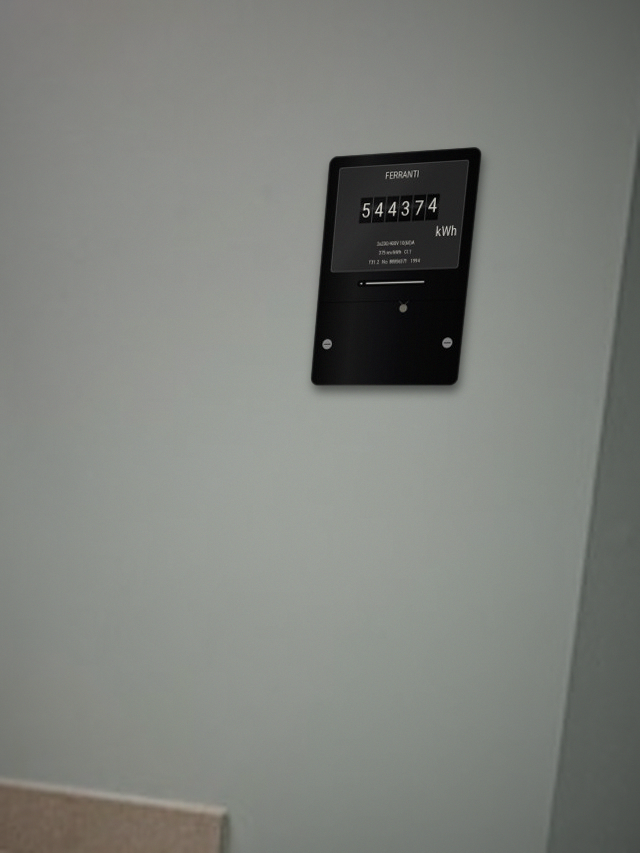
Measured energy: 544374 kWh
